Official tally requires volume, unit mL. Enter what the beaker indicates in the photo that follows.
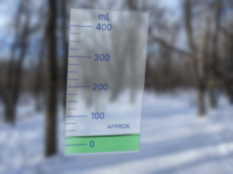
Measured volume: 25 mL
